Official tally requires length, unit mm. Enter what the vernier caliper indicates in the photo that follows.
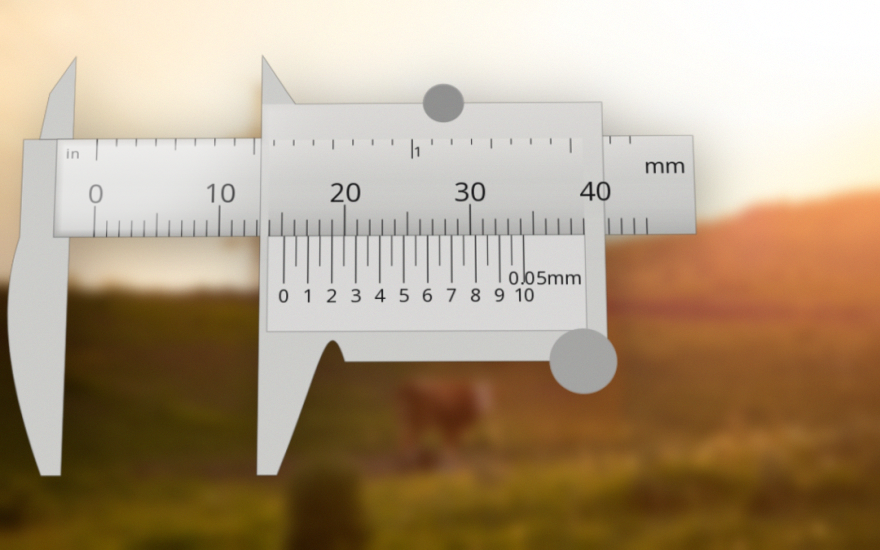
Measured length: 15.2 mm
